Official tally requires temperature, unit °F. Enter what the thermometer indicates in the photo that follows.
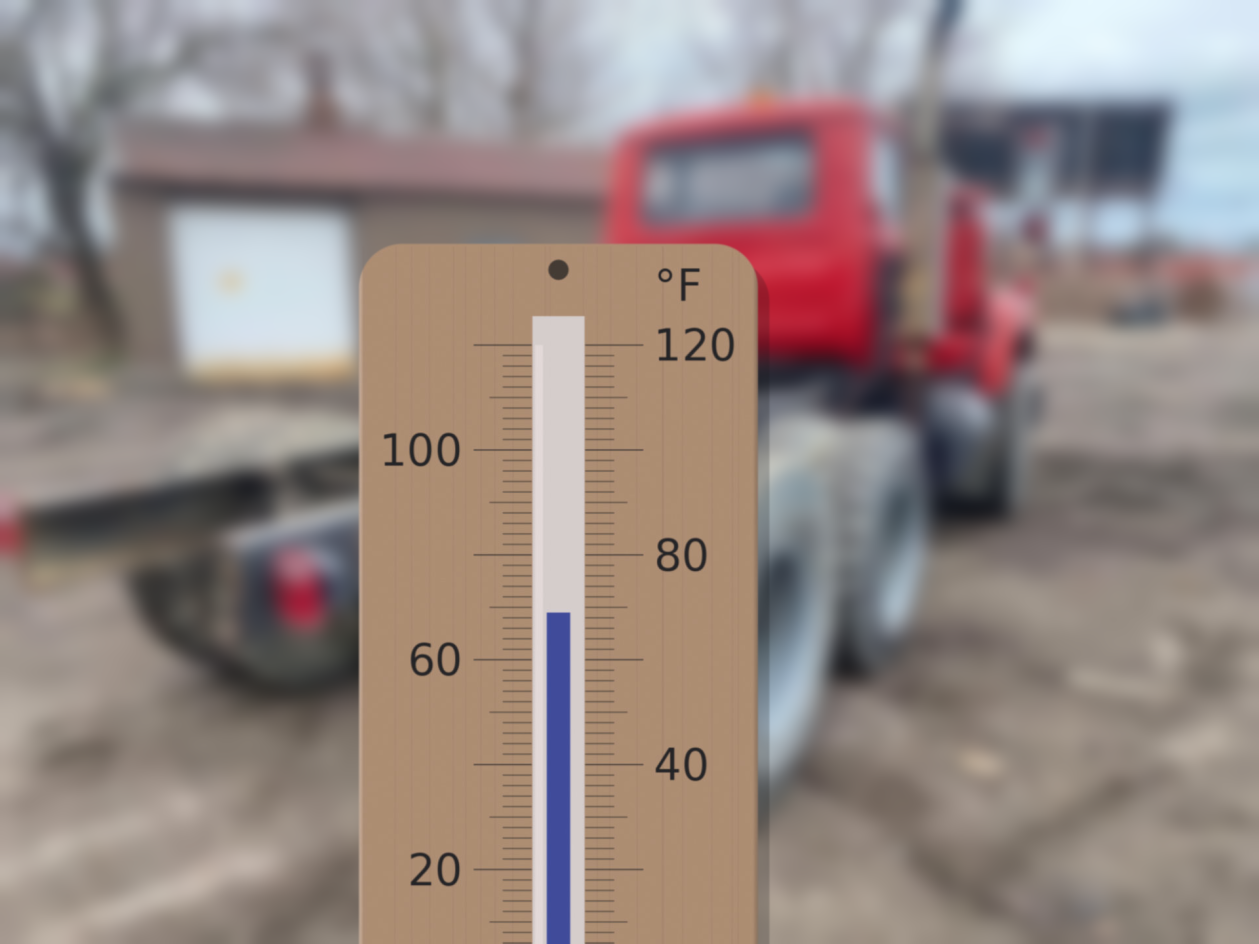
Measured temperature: 69 °F
